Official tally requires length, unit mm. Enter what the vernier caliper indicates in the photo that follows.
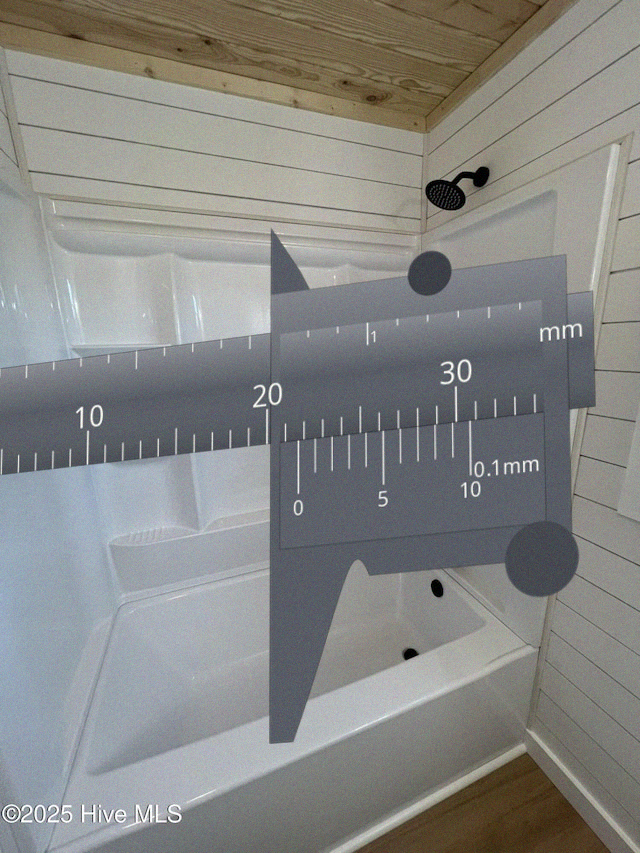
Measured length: 21.7 mm
